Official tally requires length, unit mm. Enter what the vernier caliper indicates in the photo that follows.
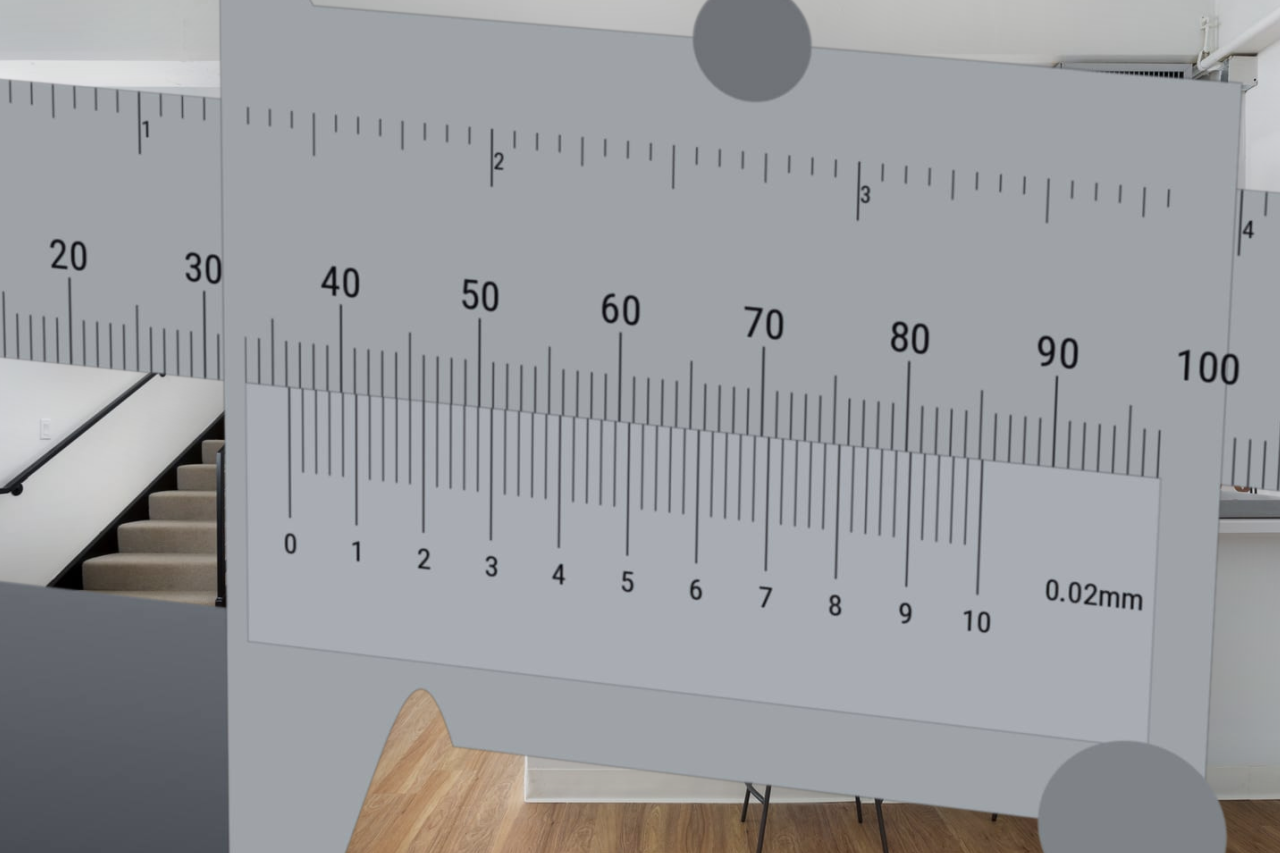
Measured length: 36.2 mm
